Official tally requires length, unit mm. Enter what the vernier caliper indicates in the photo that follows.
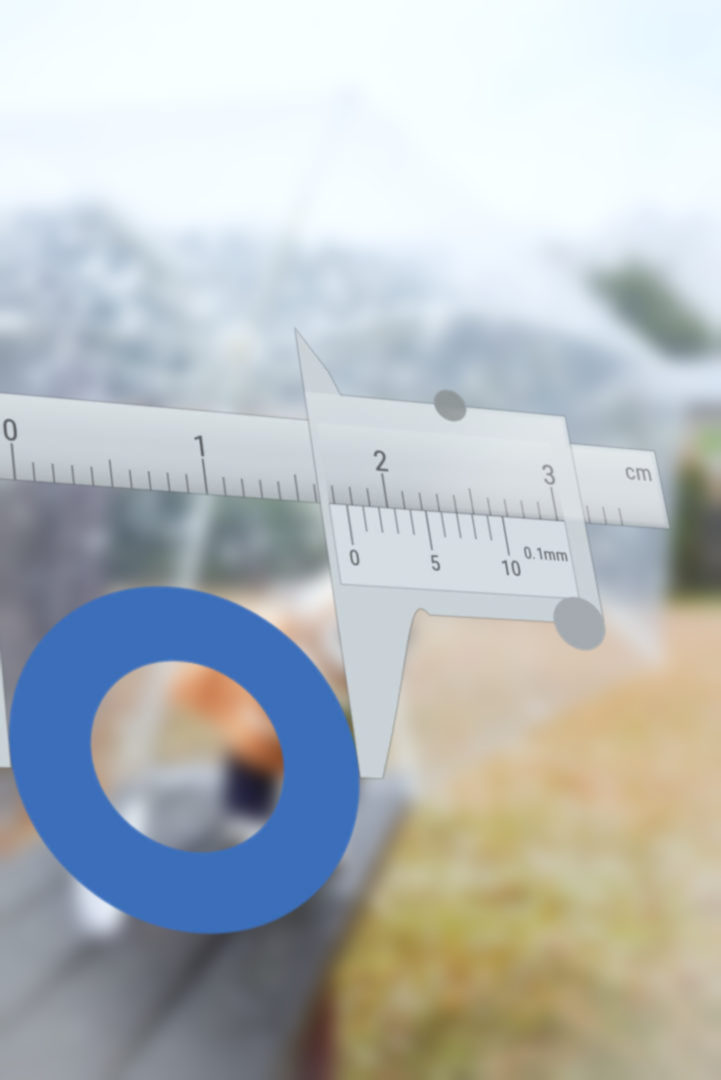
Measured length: 17.7 mm
